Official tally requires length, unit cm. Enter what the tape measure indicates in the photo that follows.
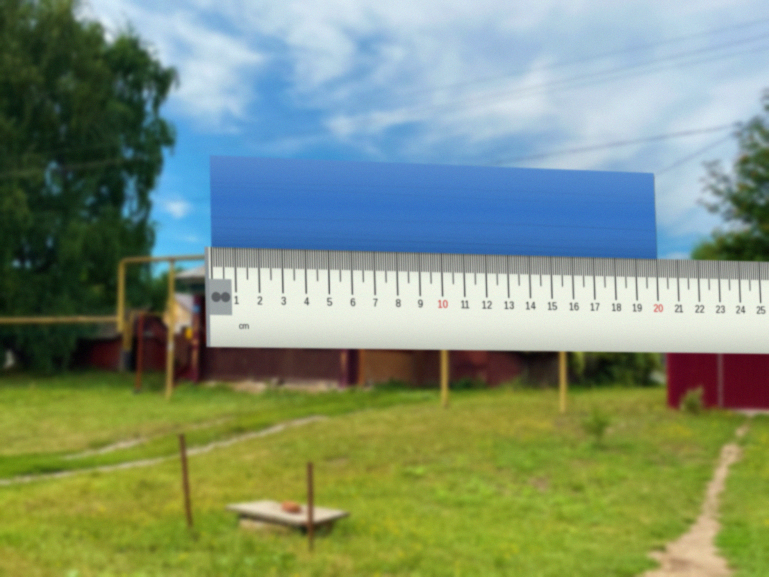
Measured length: 20 cm
